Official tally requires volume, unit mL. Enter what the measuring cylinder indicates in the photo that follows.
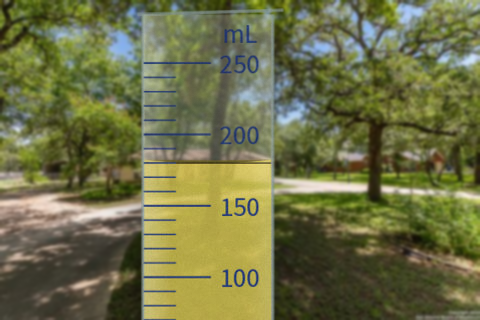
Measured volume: 180 mL
